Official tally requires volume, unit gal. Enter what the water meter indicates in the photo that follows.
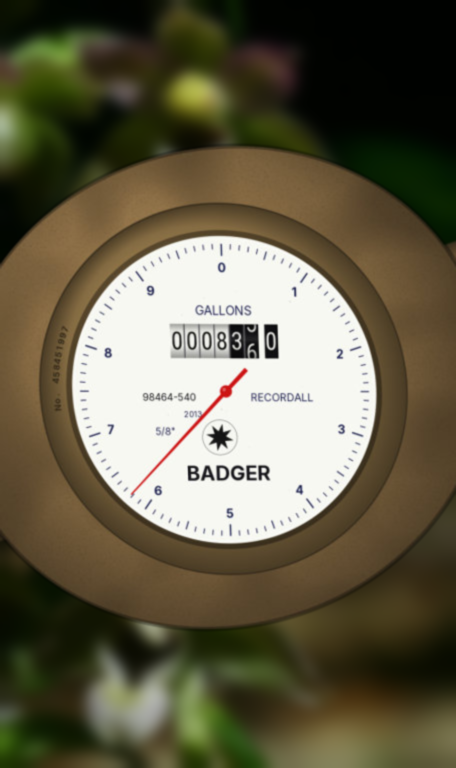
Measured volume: 8356.2 gal
